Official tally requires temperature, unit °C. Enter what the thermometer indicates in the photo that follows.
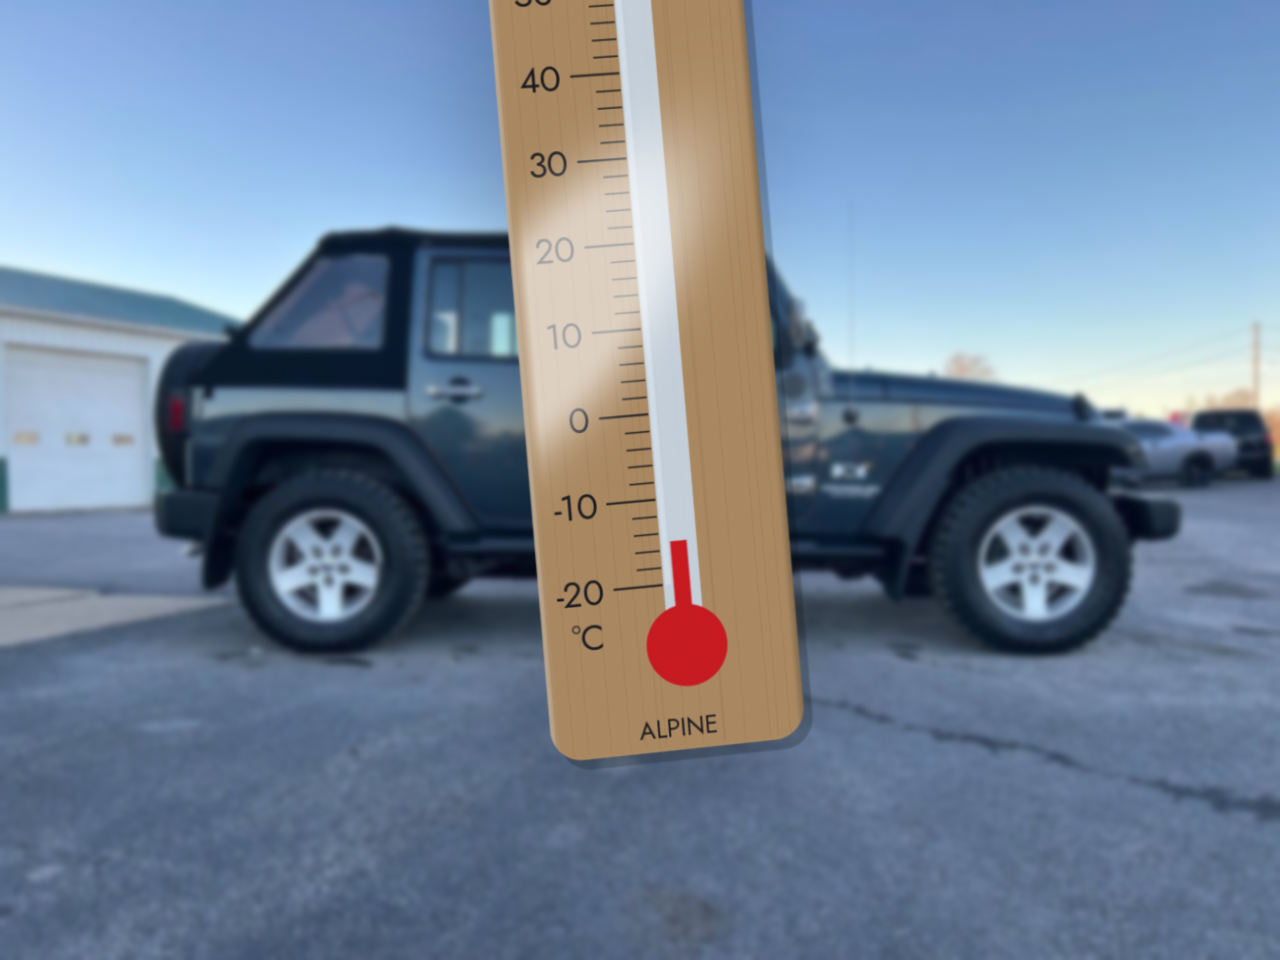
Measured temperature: -15 °C
